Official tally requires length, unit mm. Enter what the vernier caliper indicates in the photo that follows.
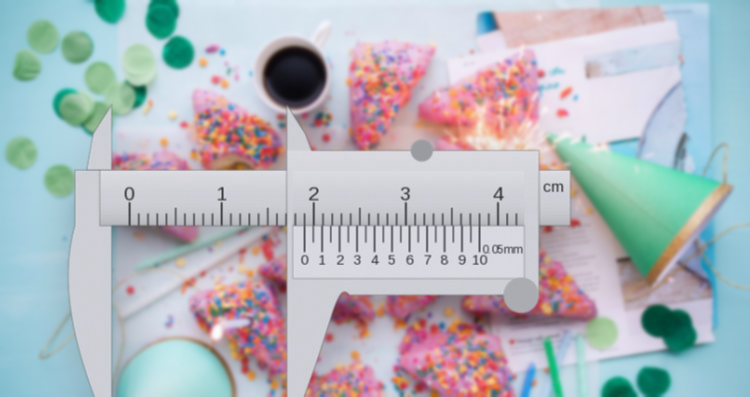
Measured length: 19.0 mm
